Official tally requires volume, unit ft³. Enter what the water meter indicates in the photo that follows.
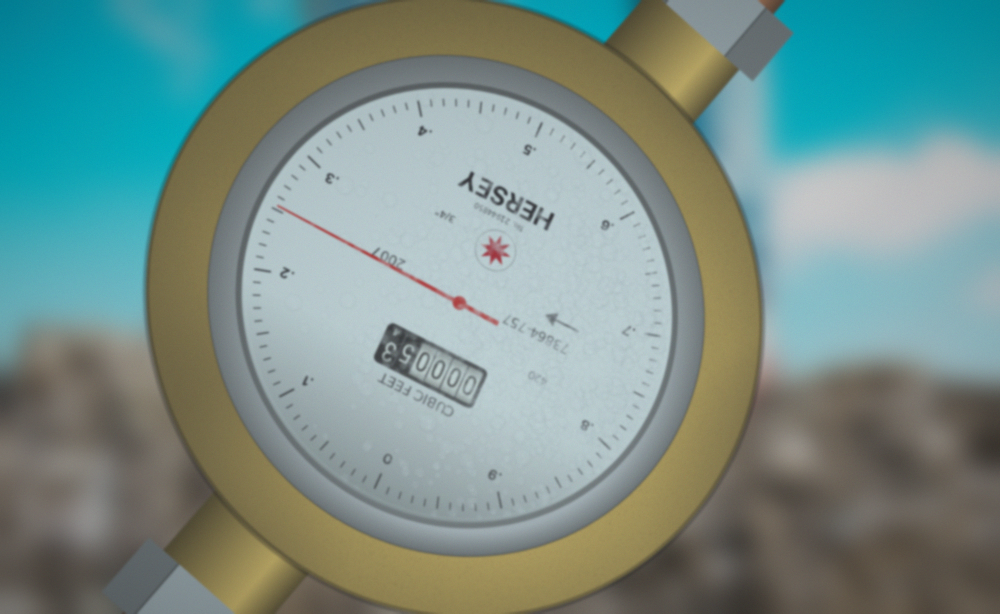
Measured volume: 53.25 ft³
